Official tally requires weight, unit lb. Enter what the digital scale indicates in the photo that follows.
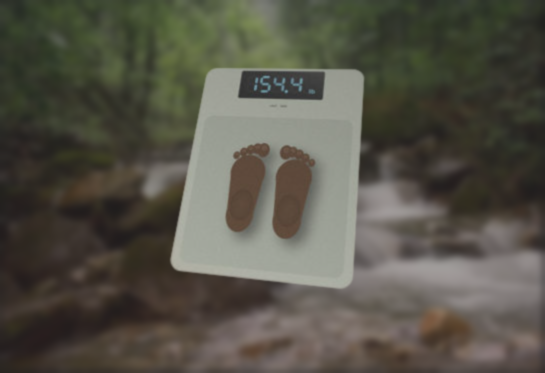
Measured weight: 154.4 lb
